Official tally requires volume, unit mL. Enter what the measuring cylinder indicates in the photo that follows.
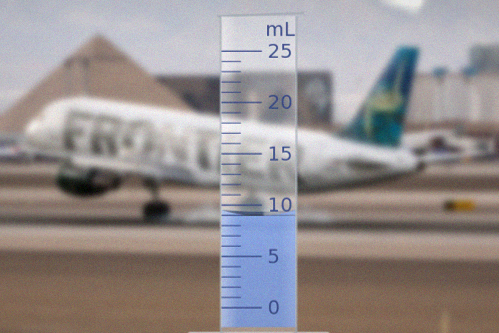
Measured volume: 9 mL
